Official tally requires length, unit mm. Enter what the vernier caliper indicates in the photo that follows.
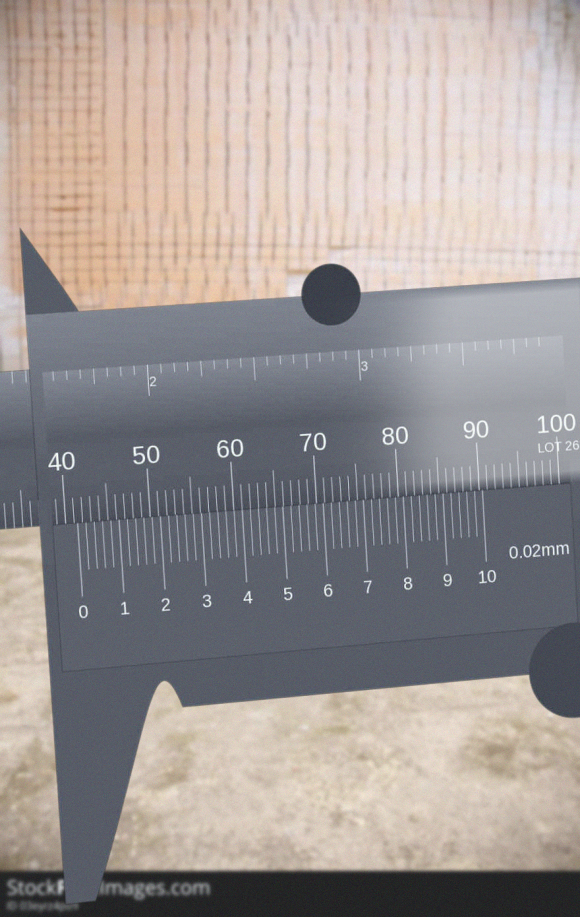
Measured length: 41.4 mm
